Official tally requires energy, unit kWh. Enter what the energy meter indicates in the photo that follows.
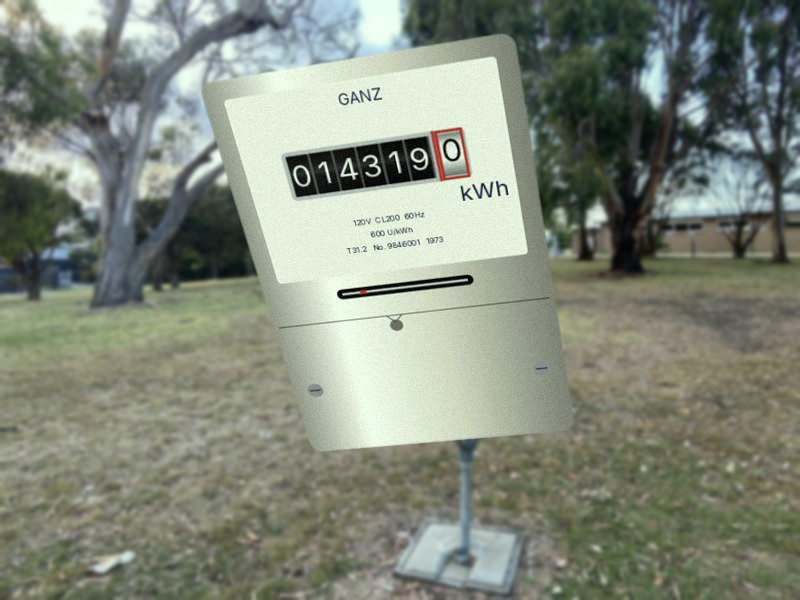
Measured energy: 14319.0 kWh
